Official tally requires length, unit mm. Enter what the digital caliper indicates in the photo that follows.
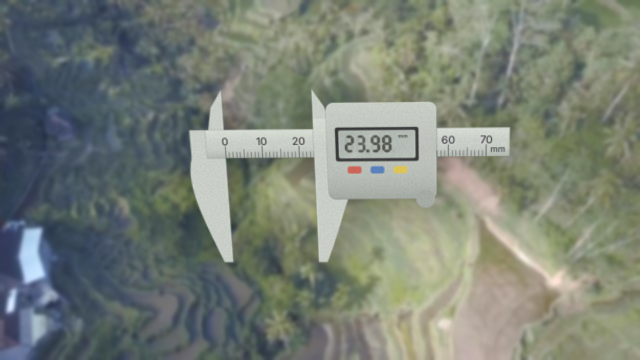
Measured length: 23.98 mm
